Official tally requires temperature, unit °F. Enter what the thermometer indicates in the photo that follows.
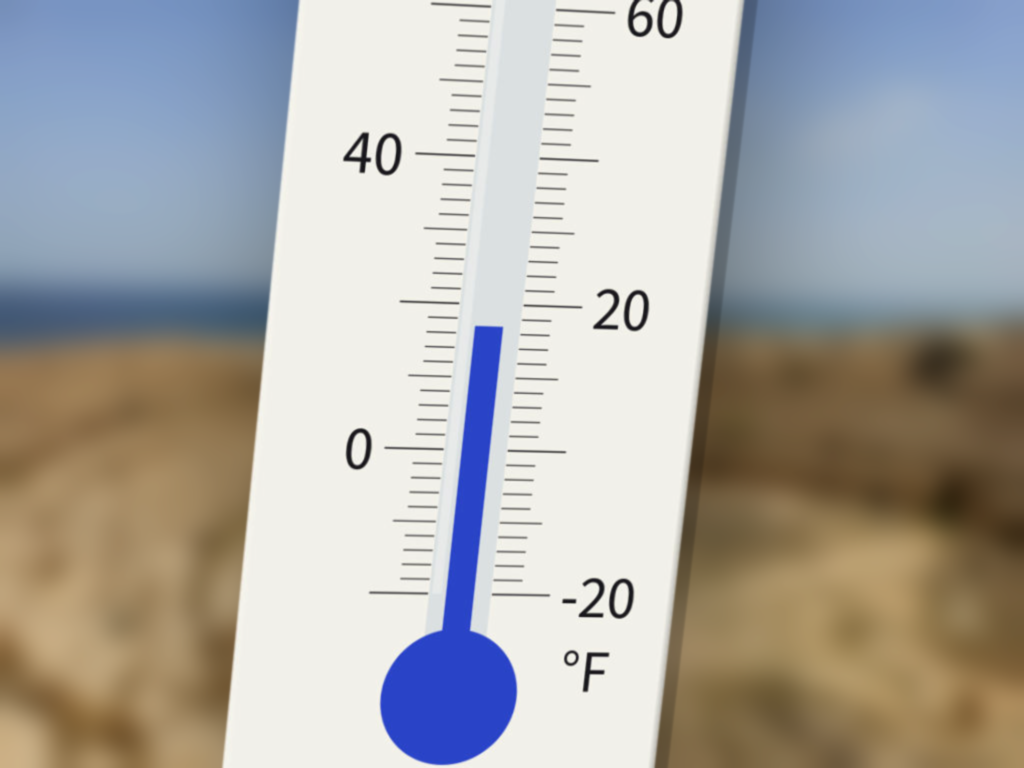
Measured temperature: 17 °F
